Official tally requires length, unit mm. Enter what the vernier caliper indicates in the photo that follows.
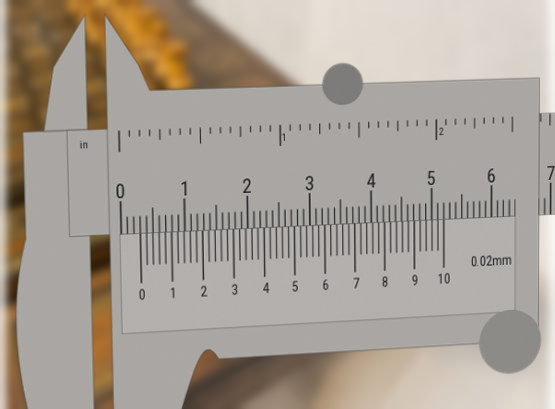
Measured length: 3.0 mm
